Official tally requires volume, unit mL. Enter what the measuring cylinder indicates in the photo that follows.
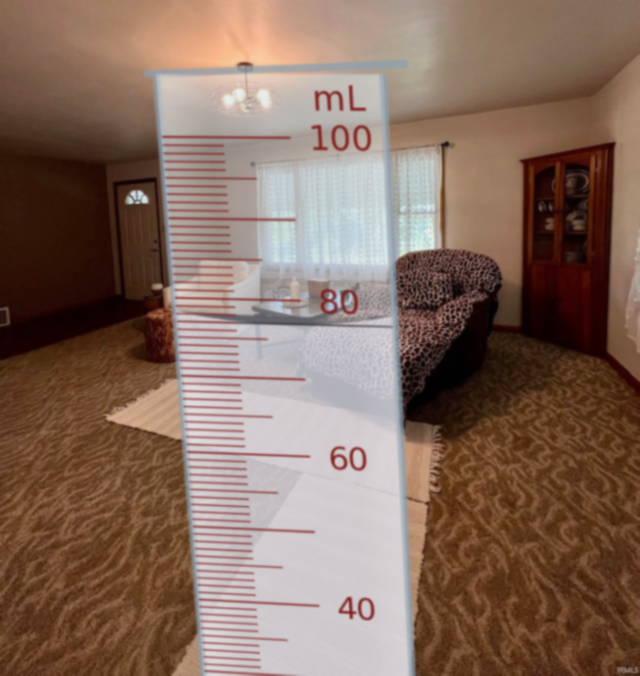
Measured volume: 77 mL
